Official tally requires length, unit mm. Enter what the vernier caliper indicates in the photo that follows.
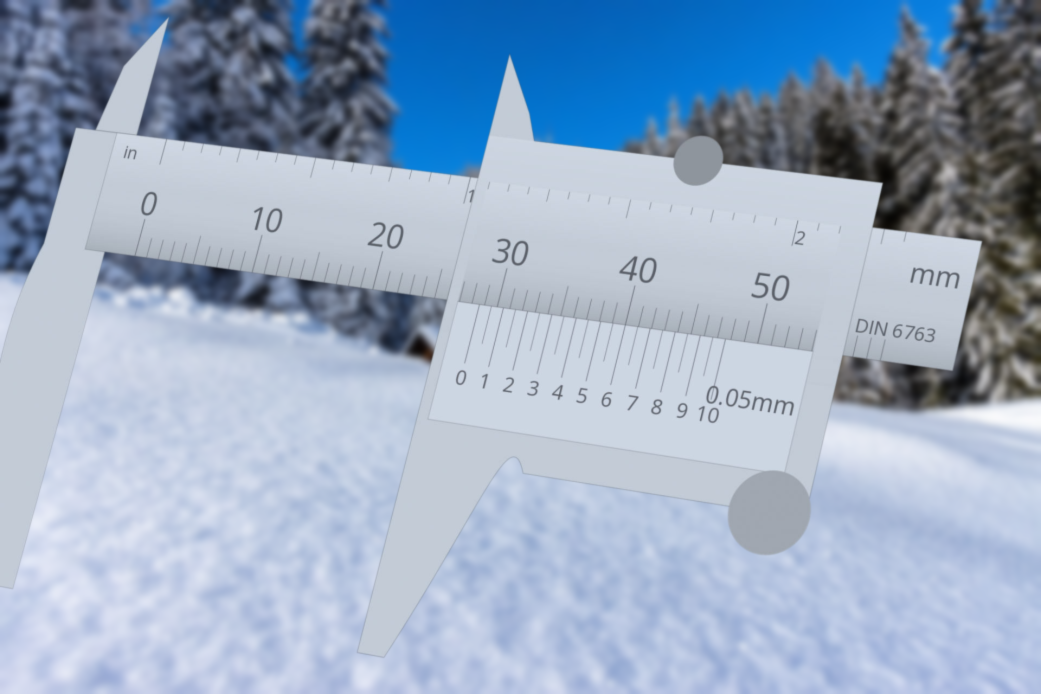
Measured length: 28.6 mm
